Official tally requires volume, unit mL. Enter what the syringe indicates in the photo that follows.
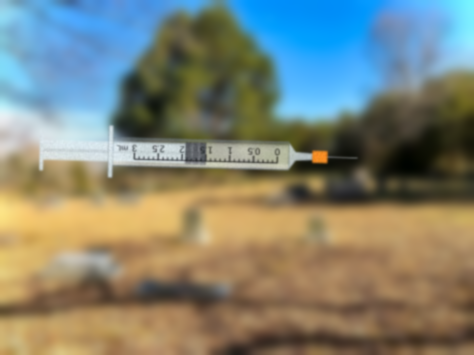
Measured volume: 1.5 mL
